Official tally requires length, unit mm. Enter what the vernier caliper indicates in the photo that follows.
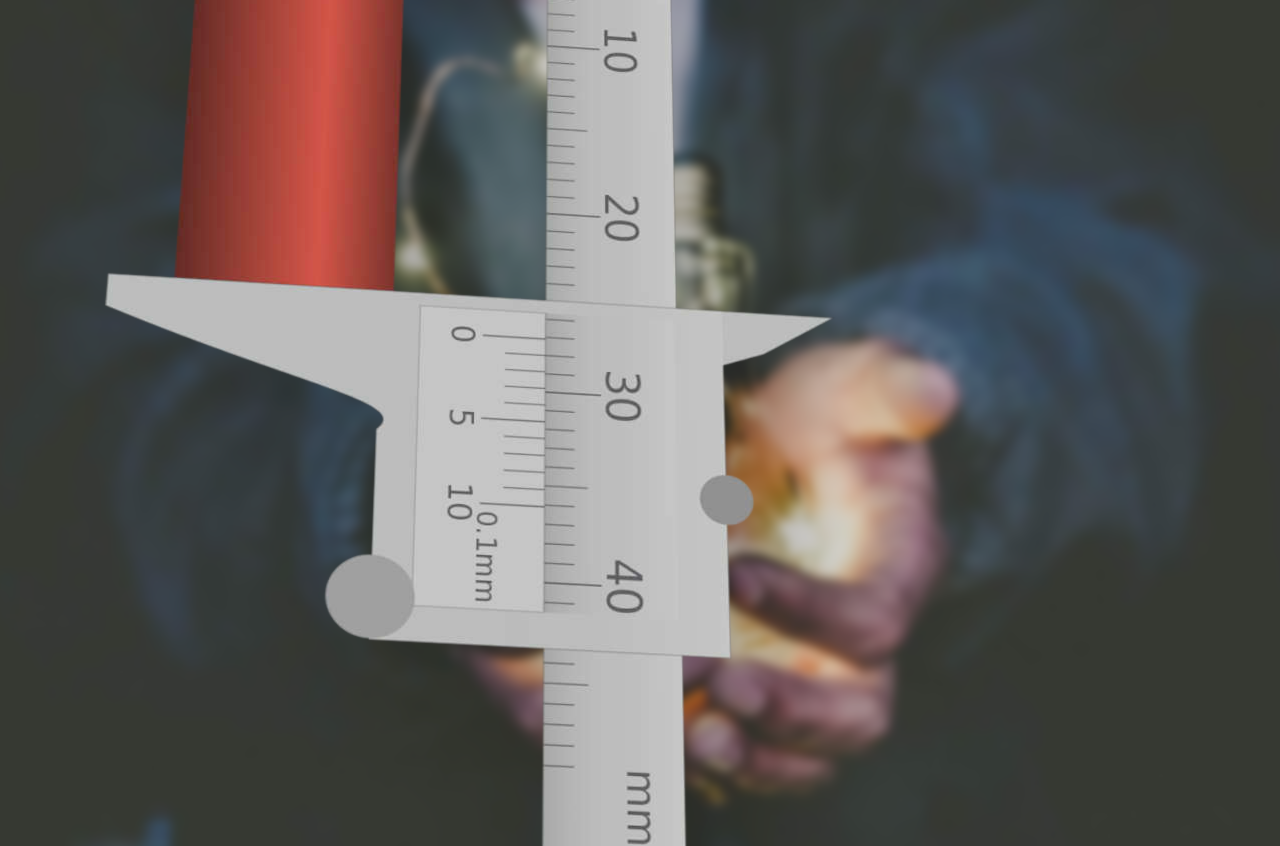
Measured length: 27.1 mm
